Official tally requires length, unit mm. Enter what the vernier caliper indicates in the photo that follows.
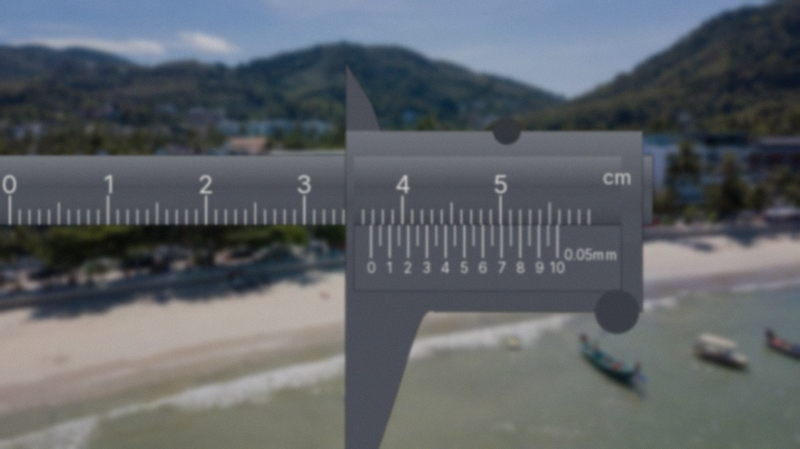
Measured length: 36.8 mm
